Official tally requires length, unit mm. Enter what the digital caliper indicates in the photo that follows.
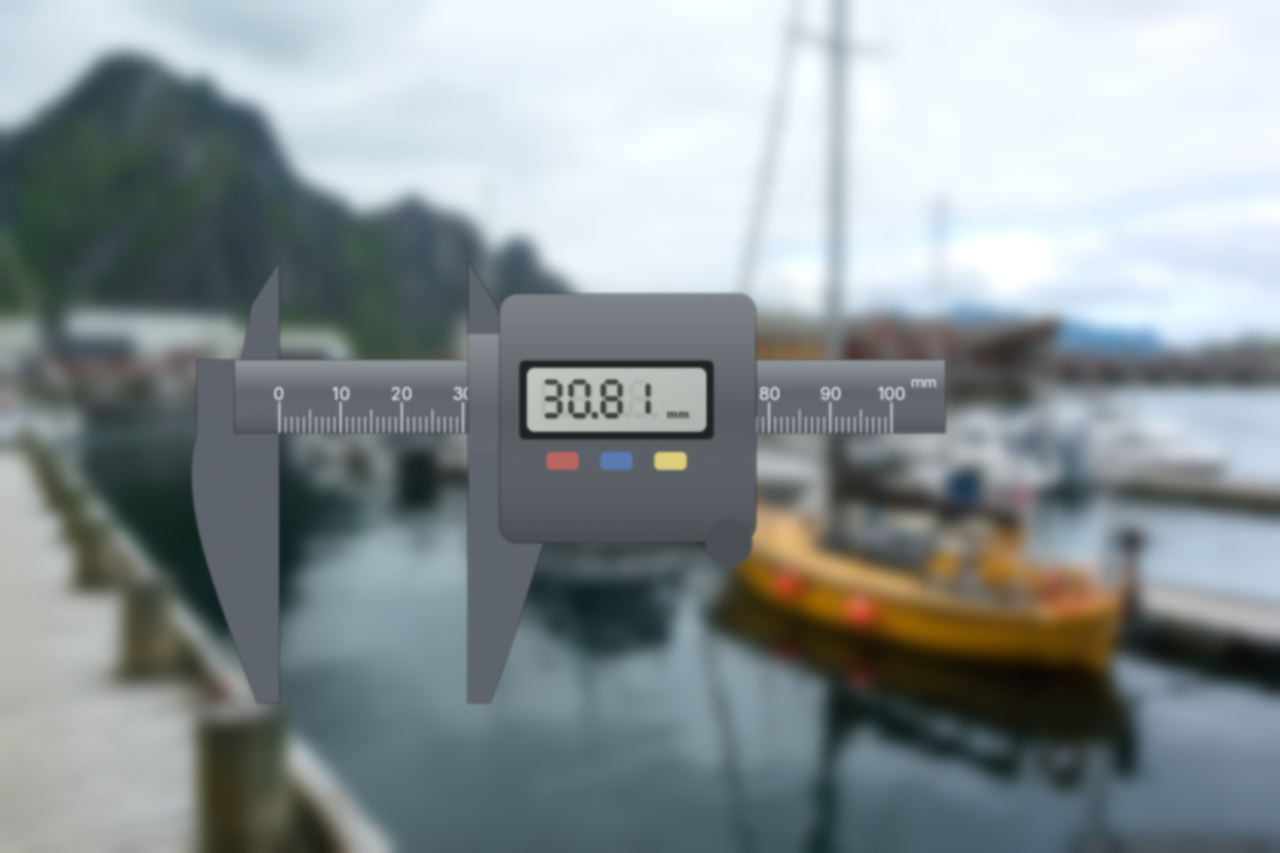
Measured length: 30.81 mm
